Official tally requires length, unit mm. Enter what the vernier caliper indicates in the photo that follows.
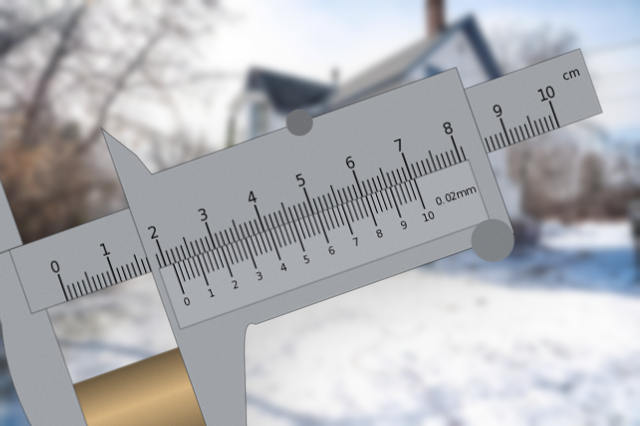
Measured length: 21.5 mm
